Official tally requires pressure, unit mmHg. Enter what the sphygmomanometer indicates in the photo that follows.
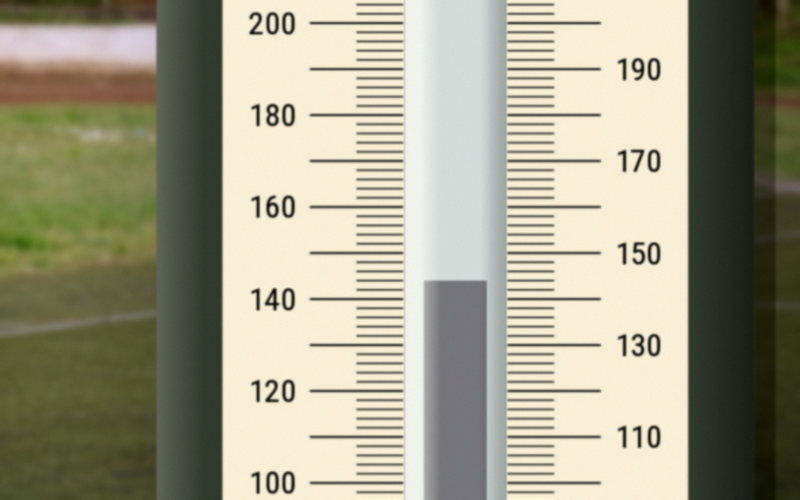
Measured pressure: 144 mmHg
